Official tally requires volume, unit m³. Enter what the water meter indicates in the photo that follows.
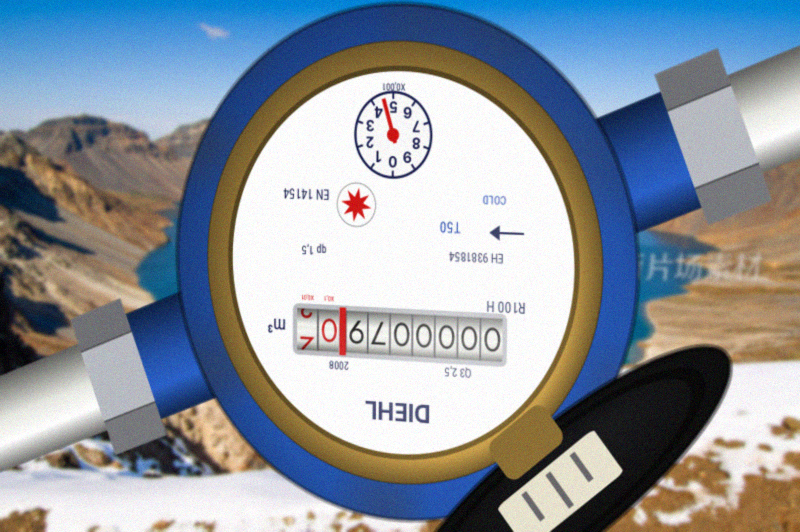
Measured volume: 79.024 m³
